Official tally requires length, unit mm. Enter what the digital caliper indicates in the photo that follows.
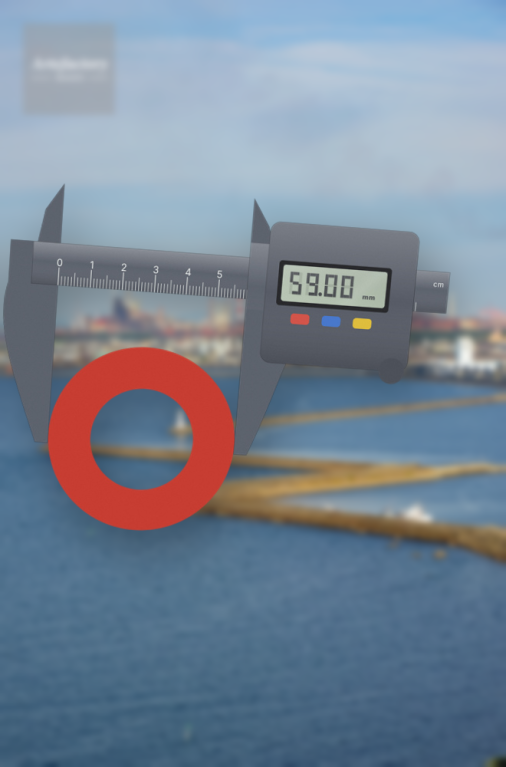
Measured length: 59.00 mm
